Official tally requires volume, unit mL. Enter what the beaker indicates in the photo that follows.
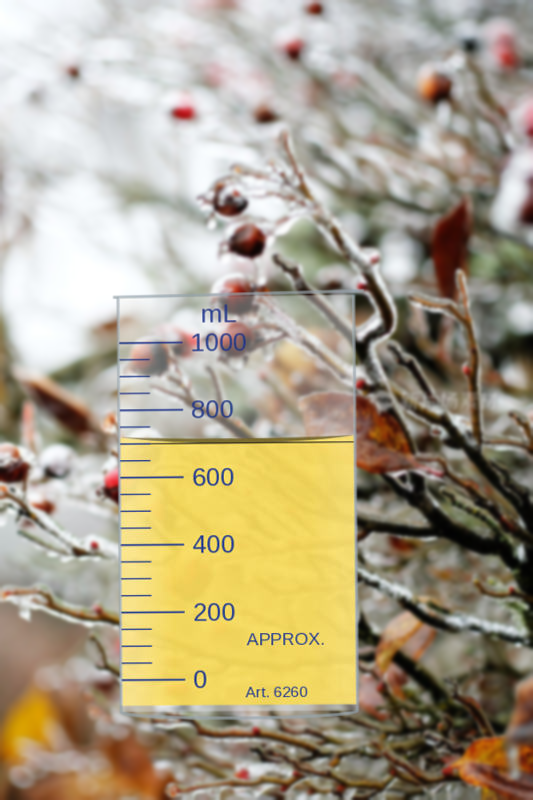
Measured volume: 700 mL
